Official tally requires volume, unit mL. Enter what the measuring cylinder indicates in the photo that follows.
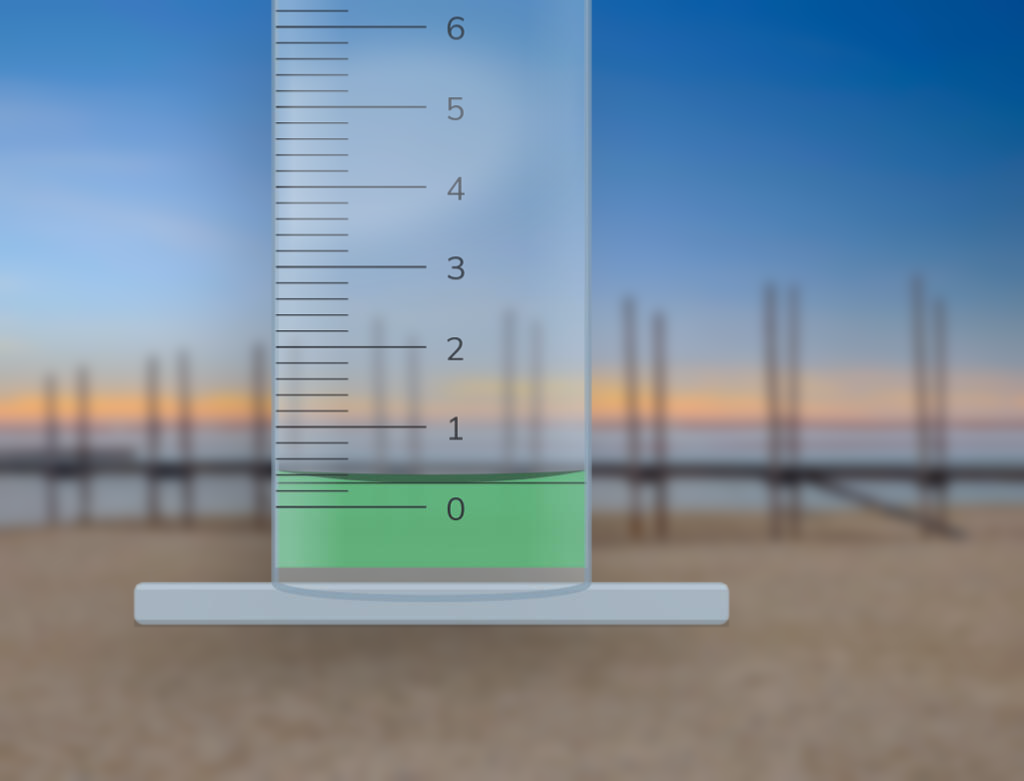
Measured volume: 0.3 mL
